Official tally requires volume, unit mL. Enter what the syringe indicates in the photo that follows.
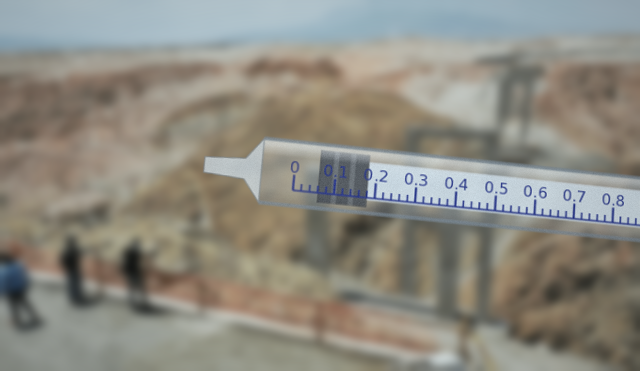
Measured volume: 0.06 mL
